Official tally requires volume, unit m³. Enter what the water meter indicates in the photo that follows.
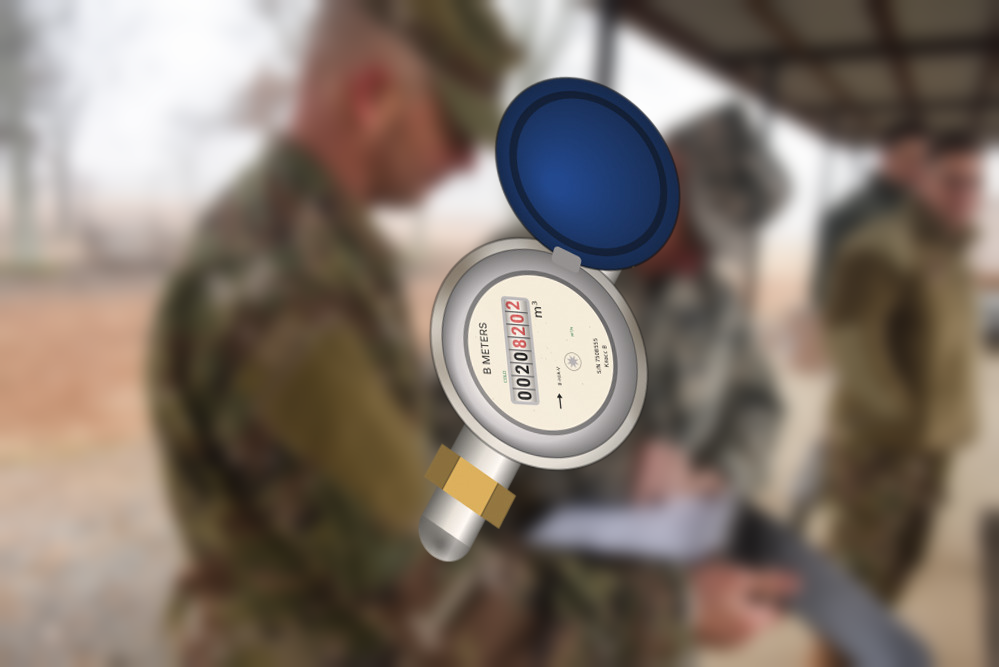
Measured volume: 20.8202 m³
